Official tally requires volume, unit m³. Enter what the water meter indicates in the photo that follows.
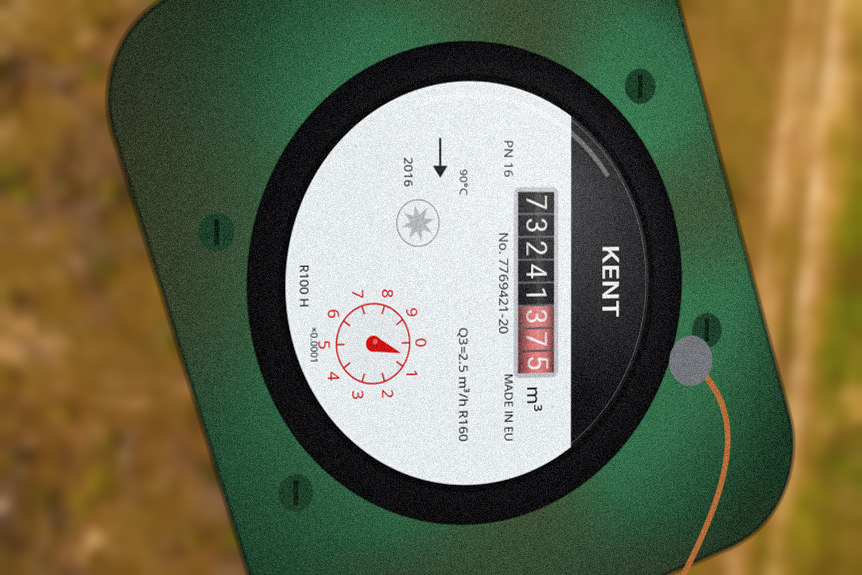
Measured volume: 73241.3750 m³
